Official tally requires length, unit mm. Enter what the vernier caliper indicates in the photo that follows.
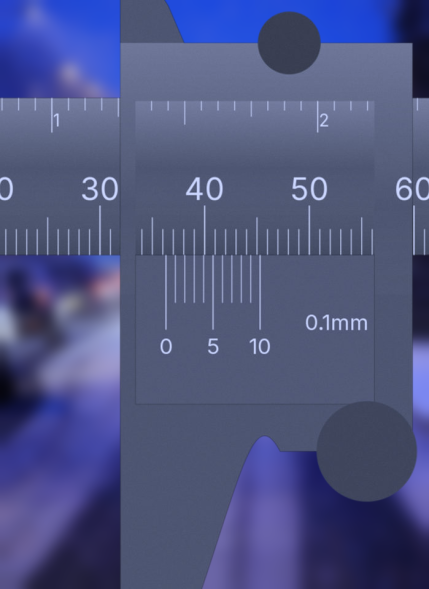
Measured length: 36.3 mm
